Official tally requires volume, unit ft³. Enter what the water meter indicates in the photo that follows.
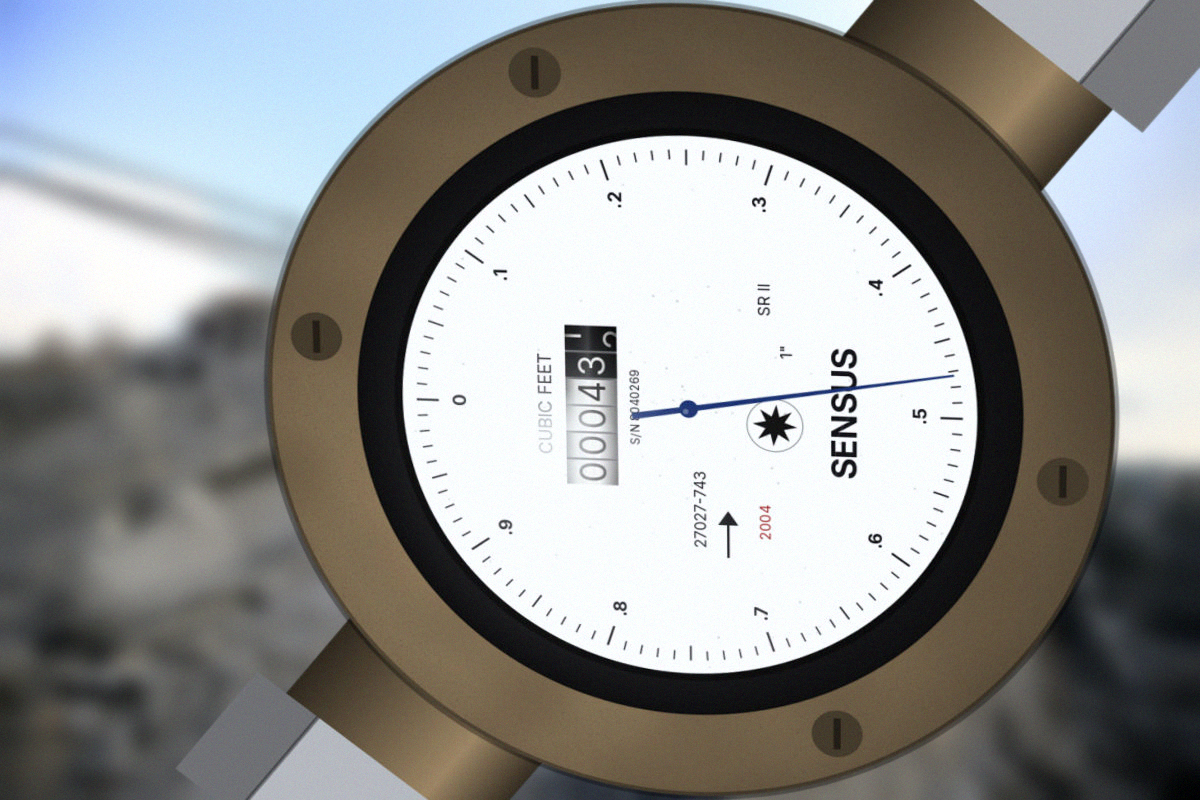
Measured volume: 431.47 ft³
